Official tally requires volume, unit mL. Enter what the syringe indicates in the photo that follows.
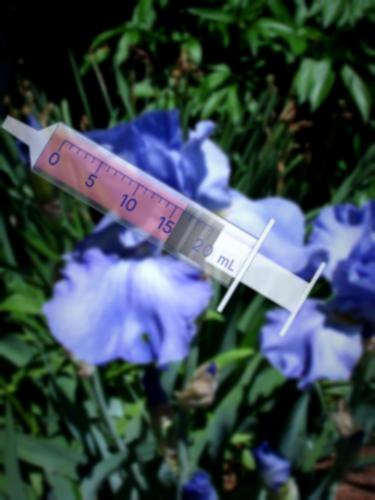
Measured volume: 16 mL
